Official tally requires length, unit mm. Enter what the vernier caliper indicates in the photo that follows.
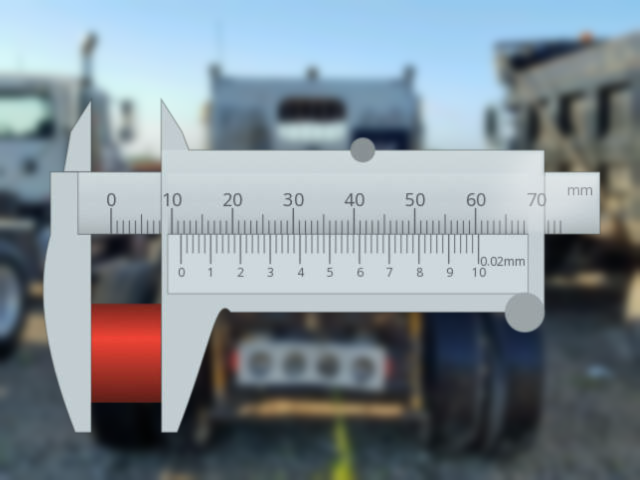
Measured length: 11.5 mm
